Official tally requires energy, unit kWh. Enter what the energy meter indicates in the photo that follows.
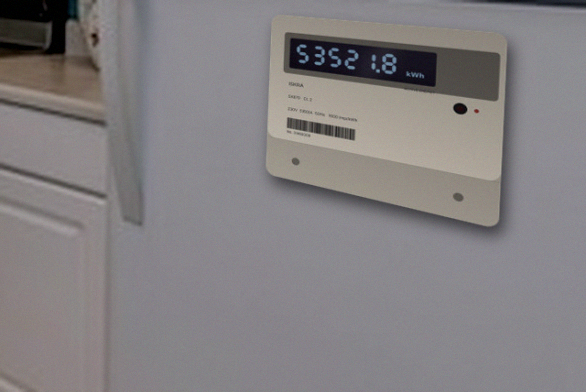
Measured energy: 53521.8 kWh
